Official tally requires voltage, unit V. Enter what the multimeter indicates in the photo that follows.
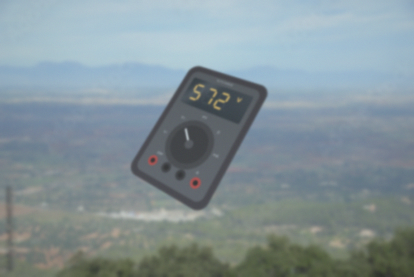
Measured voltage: 572 V
